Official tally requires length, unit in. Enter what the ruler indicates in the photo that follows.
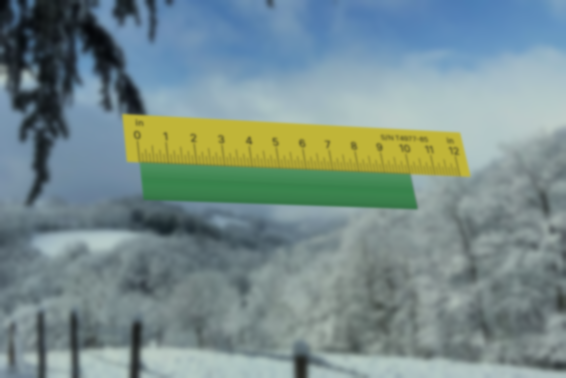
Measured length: 10 in
